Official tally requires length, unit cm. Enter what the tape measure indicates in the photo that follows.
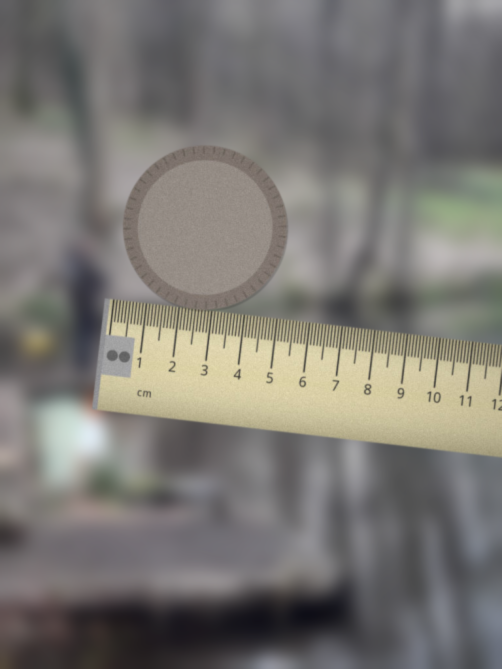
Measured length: 5 cm
